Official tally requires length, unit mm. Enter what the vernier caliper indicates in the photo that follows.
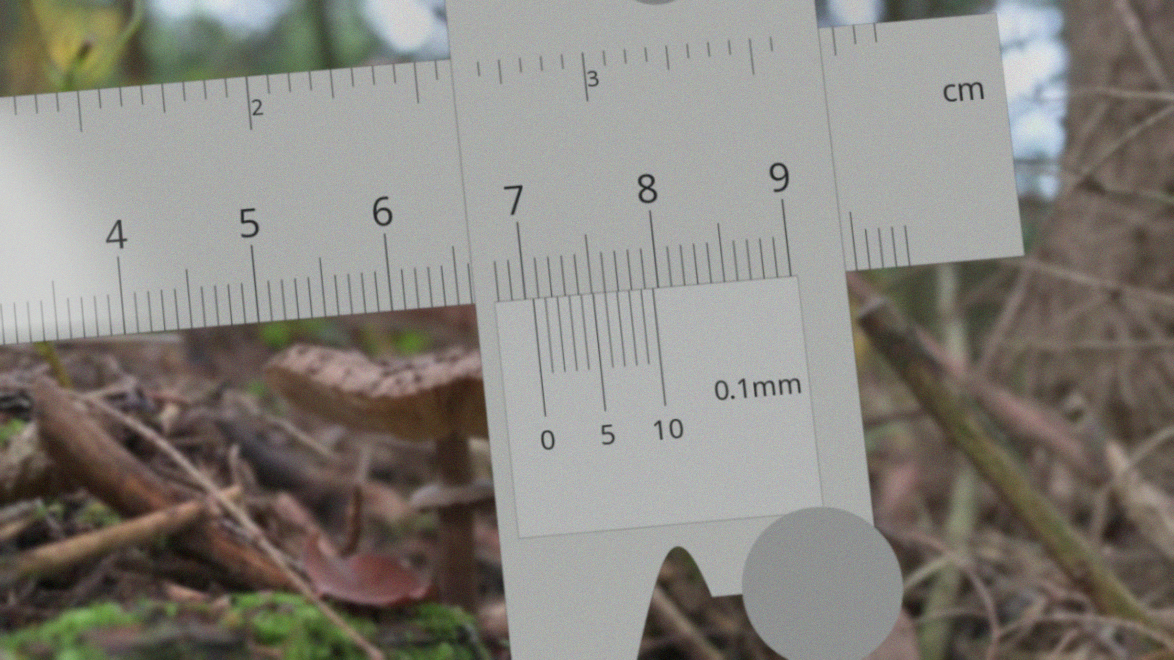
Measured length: 70.6 mm
